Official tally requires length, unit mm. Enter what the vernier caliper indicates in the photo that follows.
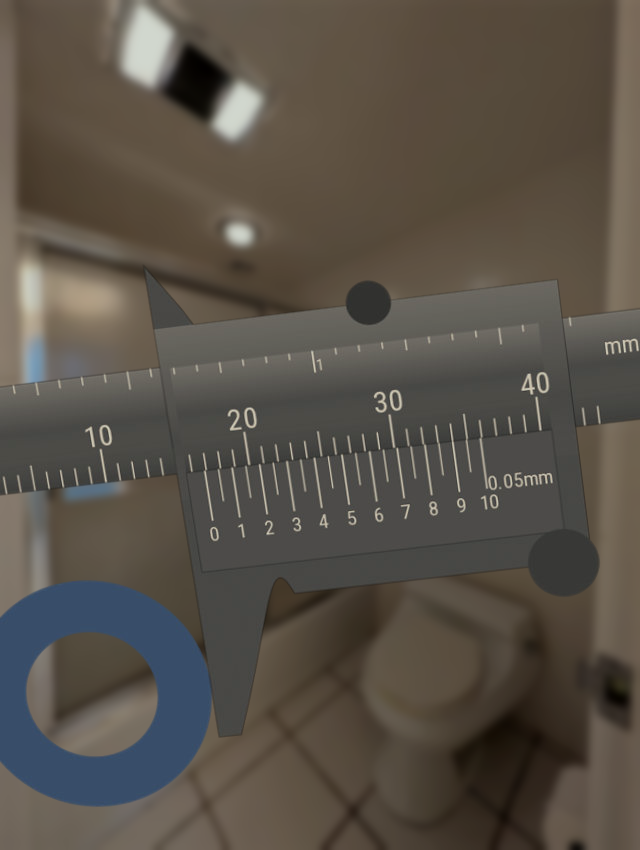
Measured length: 16.9 mm
